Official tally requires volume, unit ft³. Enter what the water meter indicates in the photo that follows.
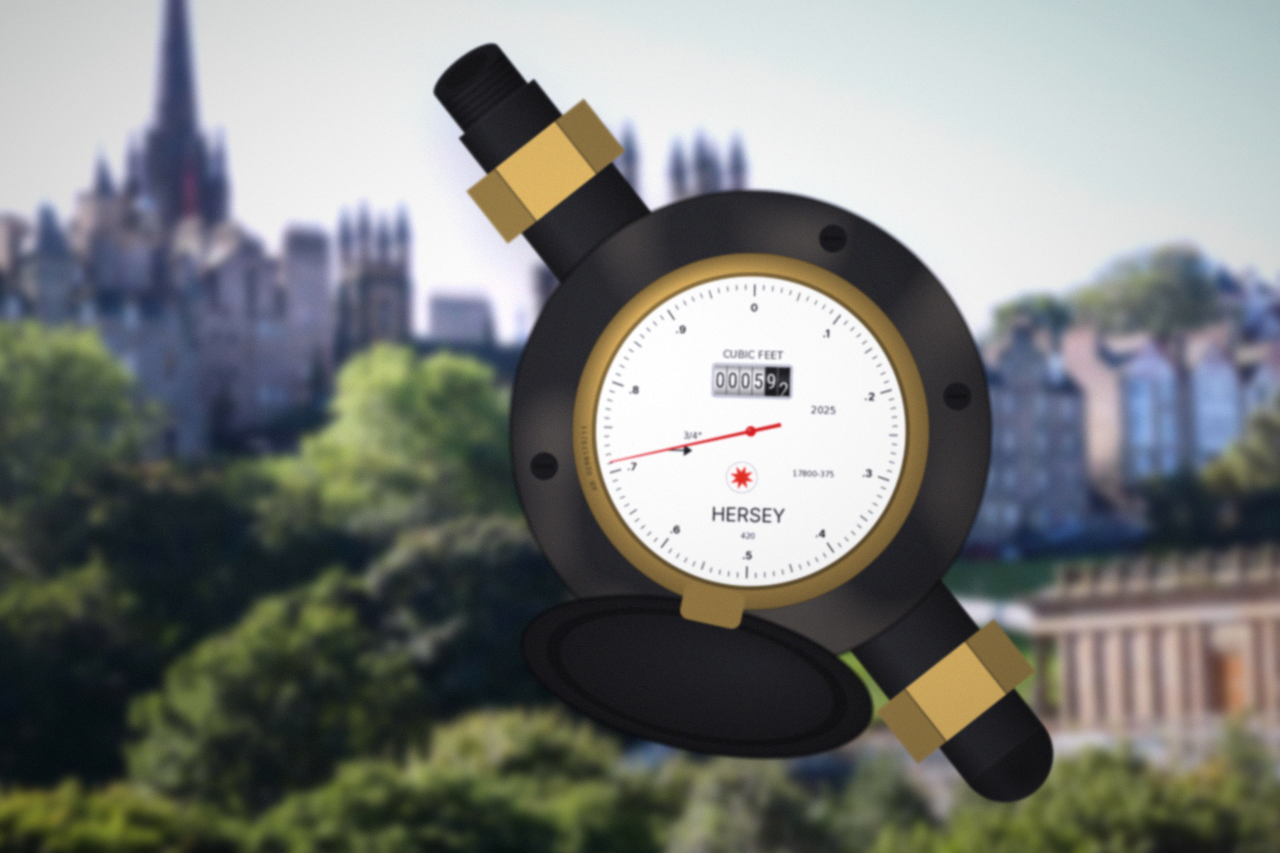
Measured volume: 591.71 ft³
